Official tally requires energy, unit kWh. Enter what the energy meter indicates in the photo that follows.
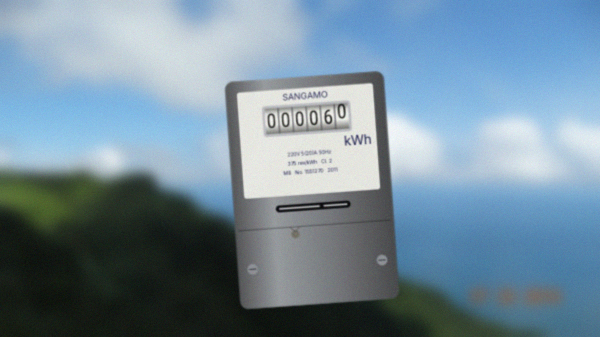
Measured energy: 60 kWh
